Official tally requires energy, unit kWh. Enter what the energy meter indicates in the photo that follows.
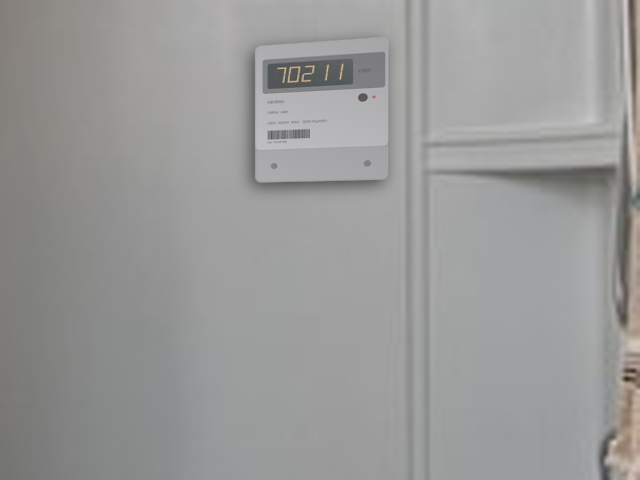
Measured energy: 70211 kWh
